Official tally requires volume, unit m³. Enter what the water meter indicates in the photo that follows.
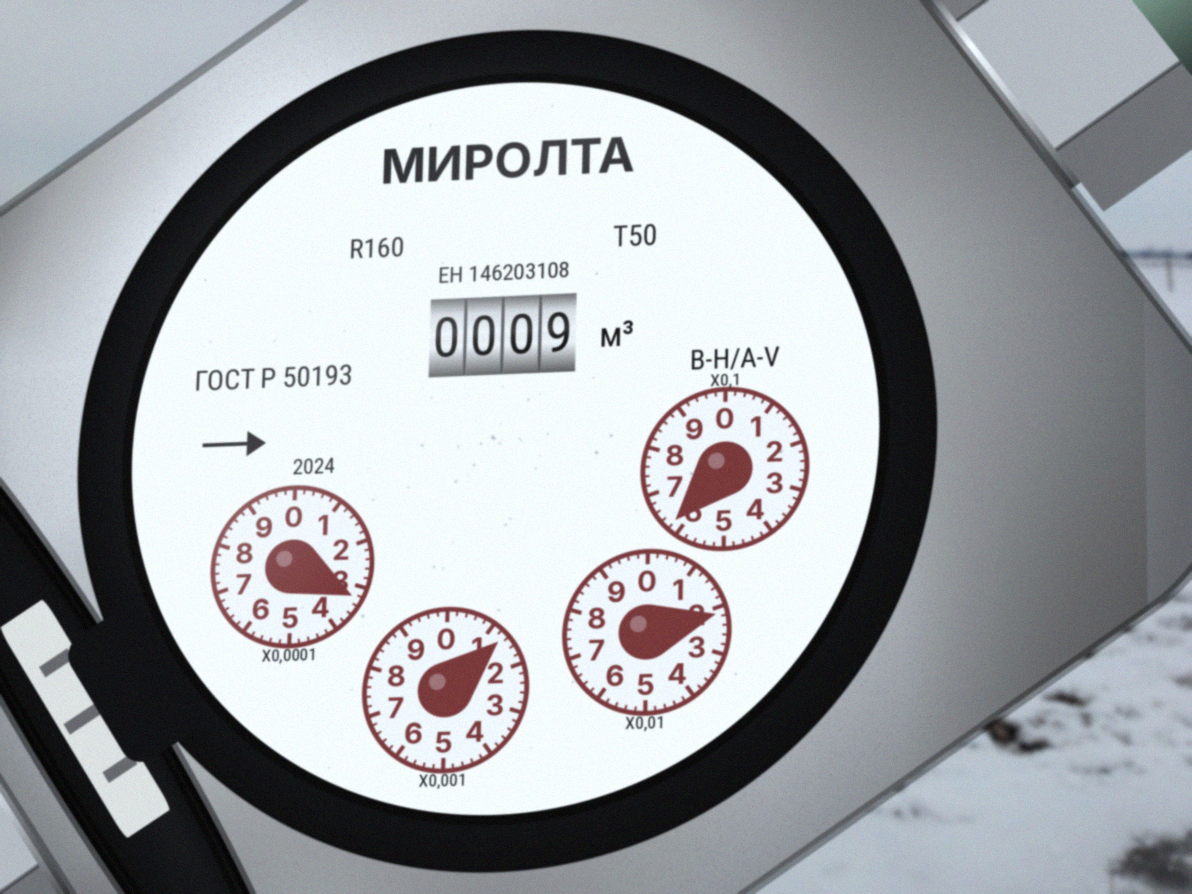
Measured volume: 9.6213 m³
